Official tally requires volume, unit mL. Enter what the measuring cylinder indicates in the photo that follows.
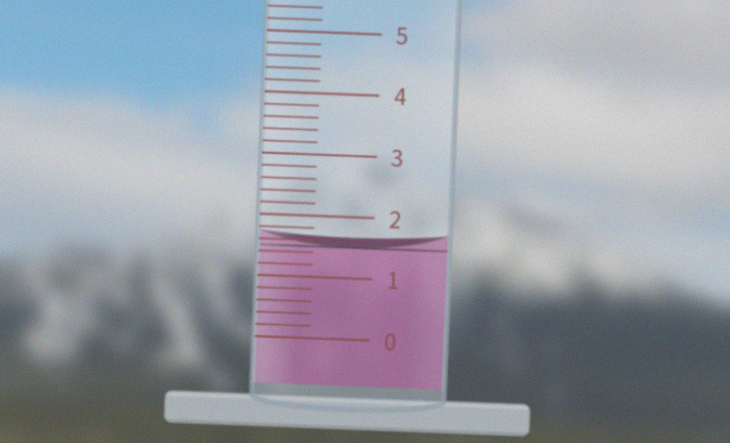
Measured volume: 1.5 mL
